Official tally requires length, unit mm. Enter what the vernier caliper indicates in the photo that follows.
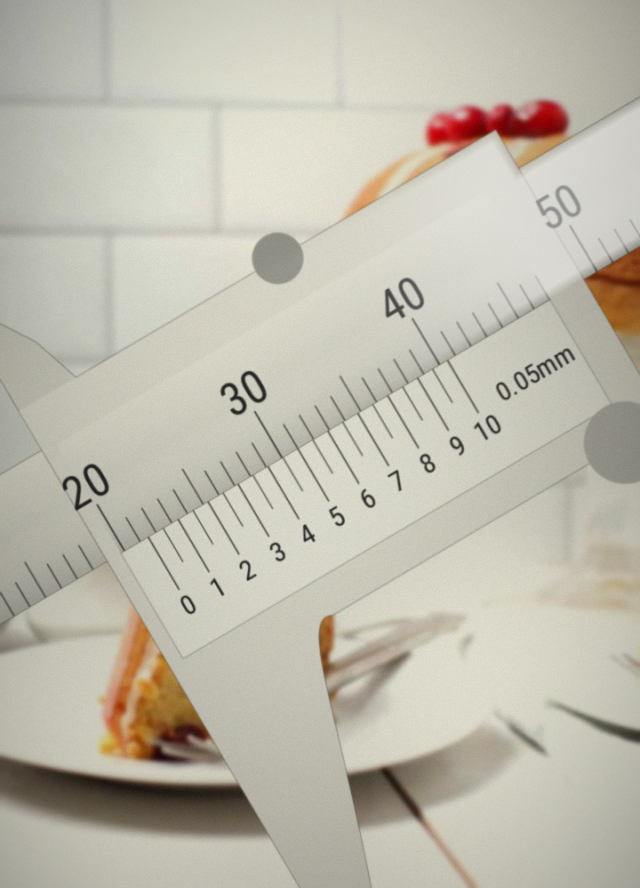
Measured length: 21.5 mm
